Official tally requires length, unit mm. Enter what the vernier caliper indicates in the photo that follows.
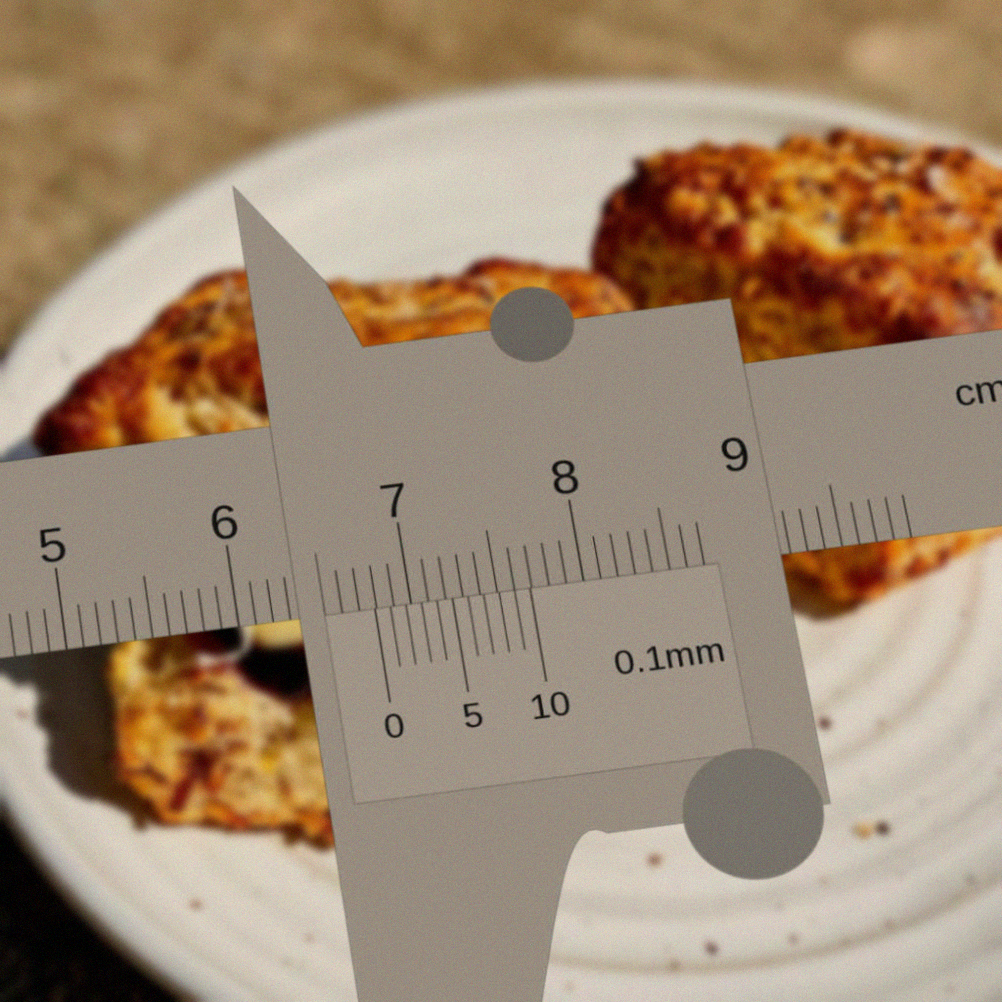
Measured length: 67.9 mm
